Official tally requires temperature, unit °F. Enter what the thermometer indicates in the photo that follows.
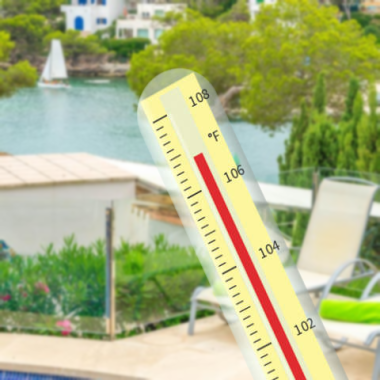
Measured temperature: 106.8 °F
